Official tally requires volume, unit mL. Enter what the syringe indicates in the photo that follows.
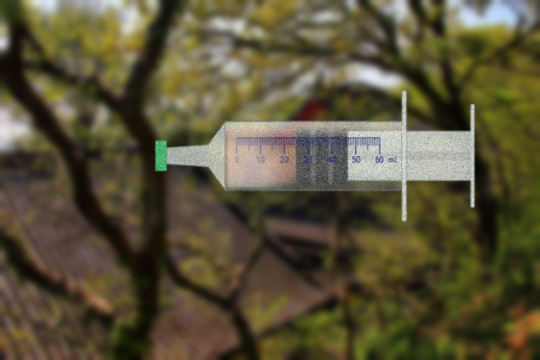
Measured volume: 25 mL
